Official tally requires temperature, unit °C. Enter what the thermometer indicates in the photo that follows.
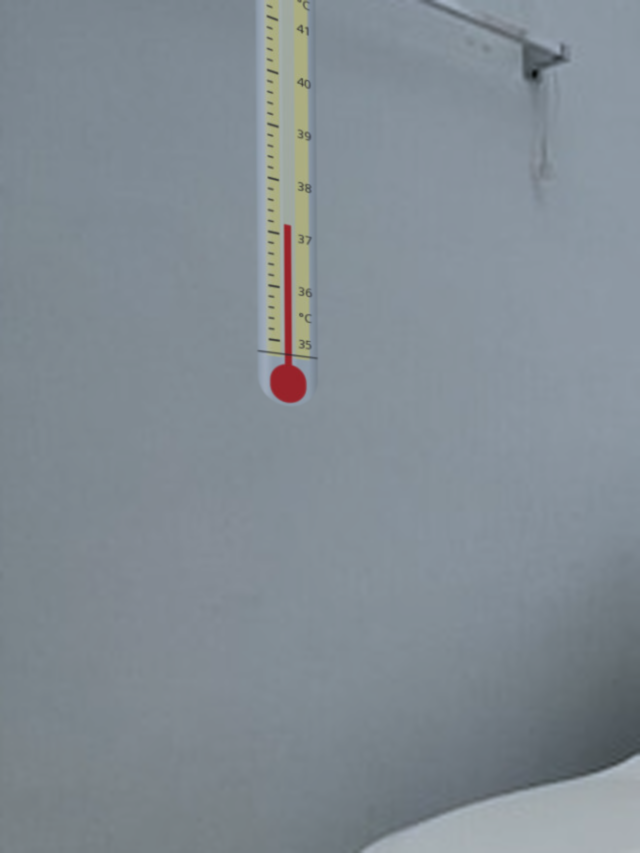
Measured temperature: 37.2 °C
